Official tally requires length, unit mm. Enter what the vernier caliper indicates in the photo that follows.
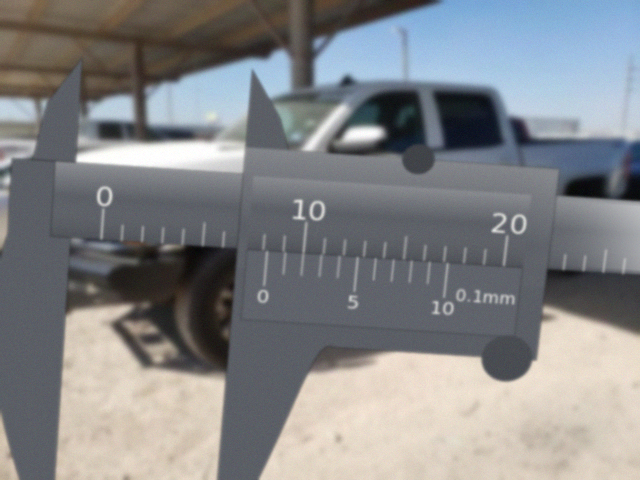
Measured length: 8.2 mm
